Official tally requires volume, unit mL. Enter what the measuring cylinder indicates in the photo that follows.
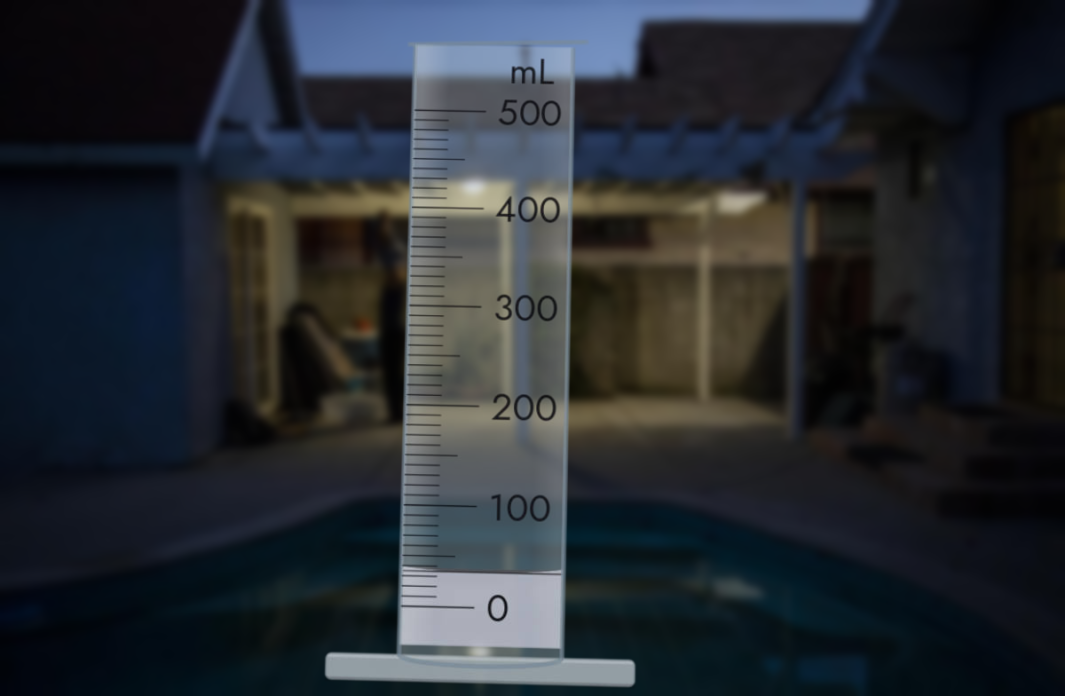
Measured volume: 35 mL
